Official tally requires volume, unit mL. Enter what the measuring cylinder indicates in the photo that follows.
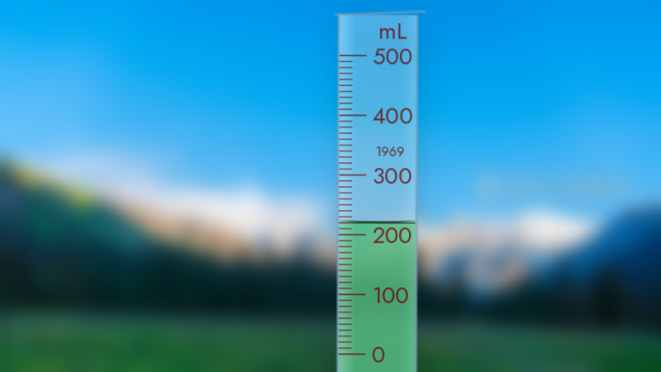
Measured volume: 220 mL
